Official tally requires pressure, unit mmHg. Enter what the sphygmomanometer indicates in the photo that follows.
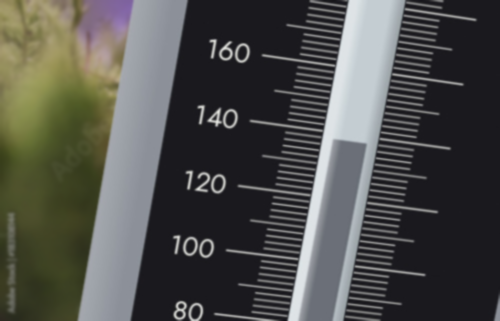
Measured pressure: 138 mmHg
